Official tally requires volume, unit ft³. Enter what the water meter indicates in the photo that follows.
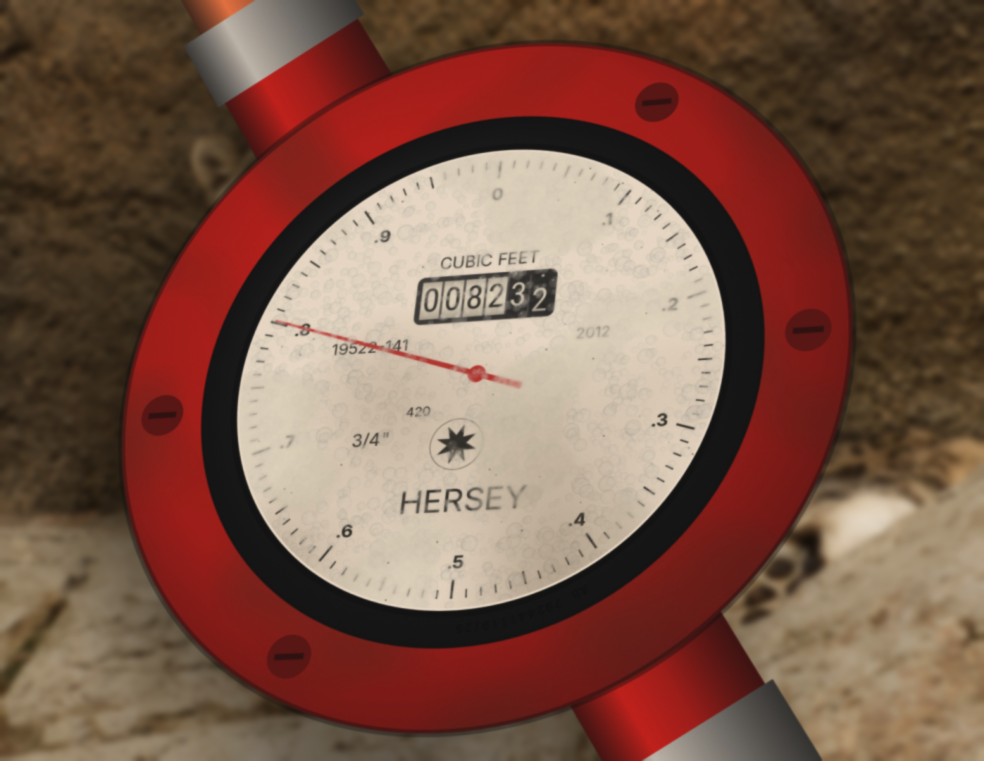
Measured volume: 8231.80 ft³
